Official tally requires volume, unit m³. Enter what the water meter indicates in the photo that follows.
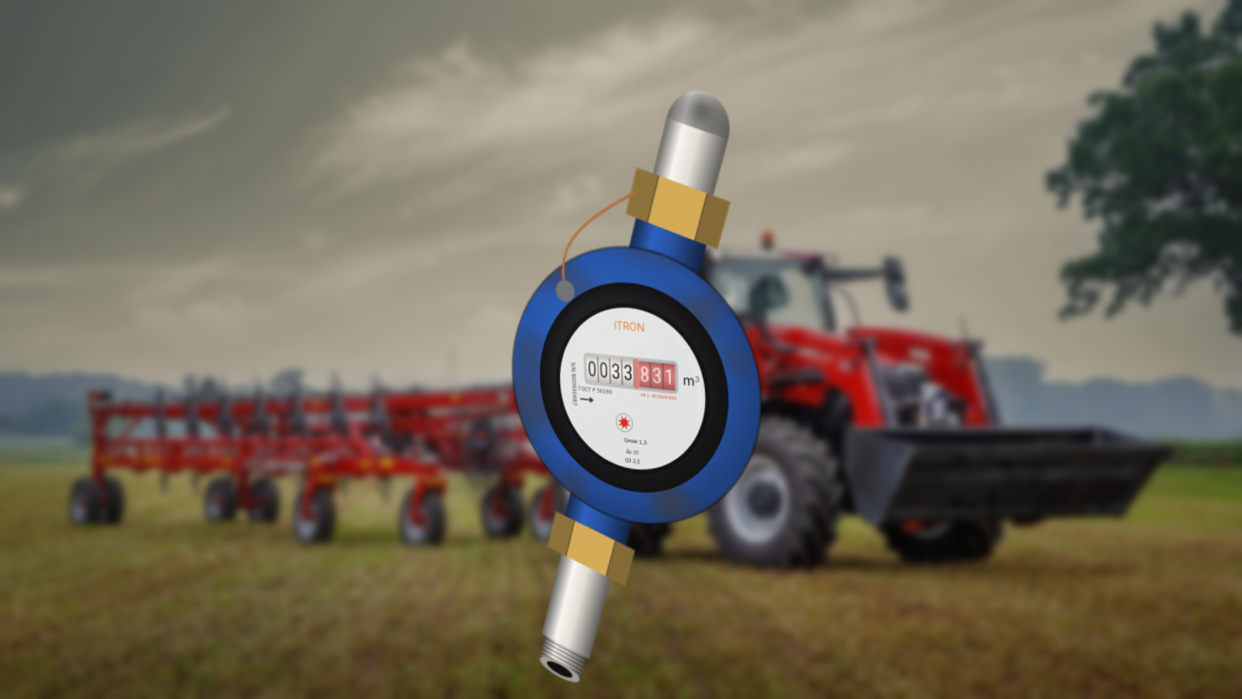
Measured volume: 33.831 m³
